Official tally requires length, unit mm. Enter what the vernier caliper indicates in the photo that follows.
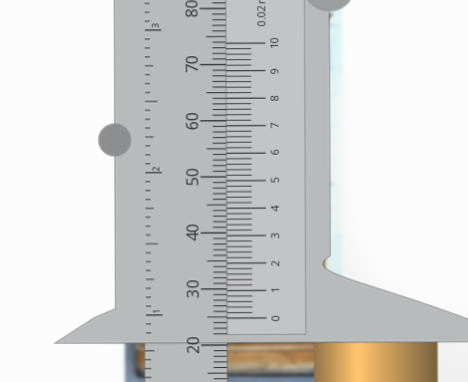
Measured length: 24.8 mm
